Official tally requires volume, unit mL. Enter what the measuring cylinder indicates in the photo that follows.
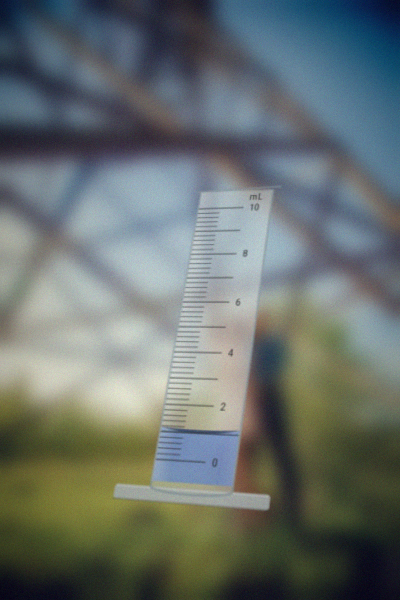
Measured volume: 1 mL
